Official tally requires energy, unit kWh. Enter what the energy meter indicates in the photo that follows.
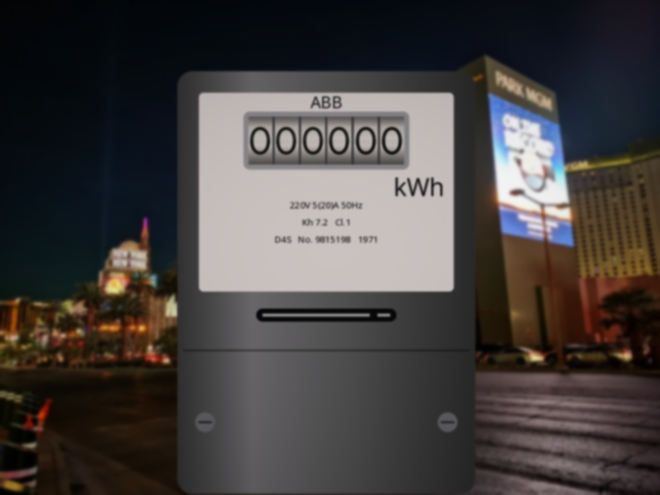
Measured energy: 0 kWh
